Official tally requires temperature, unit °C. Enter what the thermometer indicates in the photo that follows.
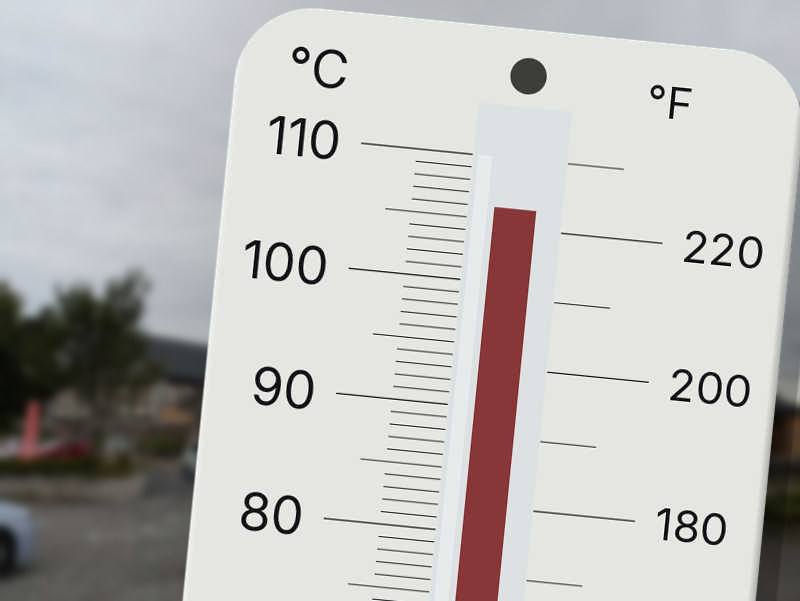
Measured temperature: 106 °C
